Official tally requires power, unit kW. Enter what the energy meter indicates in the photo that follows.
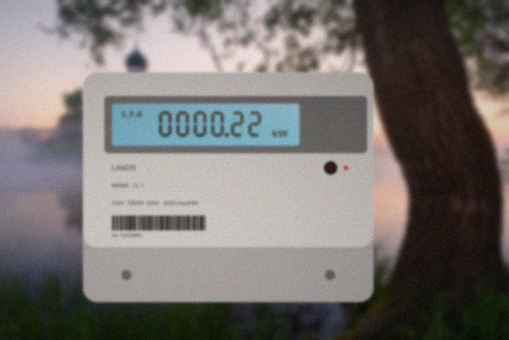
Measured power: 0.22 kW
